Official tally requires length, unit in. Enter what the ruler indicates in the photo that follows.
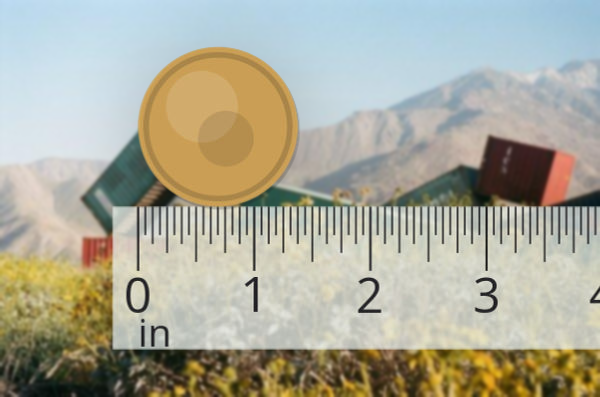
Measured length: 1.375 in
